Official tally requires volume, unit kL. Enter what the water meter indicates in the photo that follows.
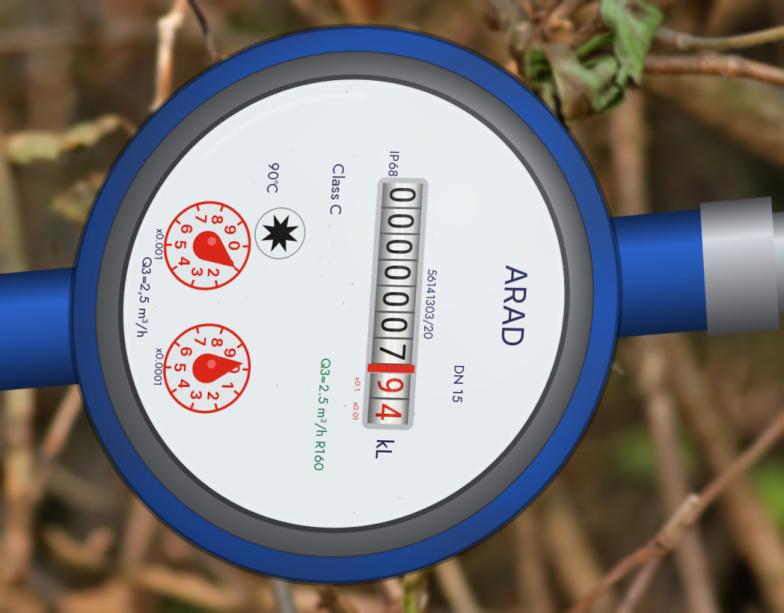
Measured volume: 7.9409 kL
